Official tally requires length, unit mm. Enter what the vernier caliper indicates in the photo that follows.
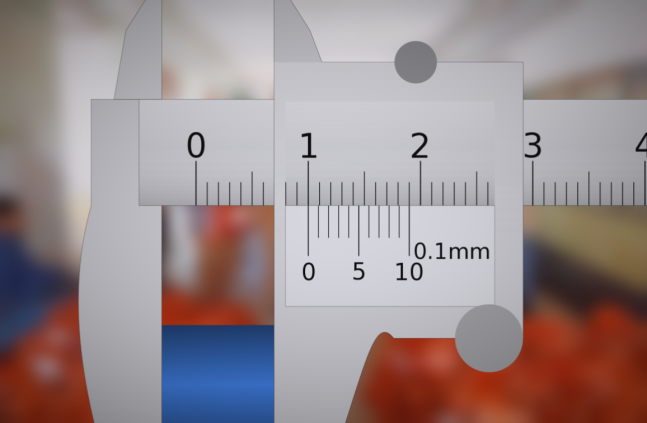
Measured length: 10.0 mm
